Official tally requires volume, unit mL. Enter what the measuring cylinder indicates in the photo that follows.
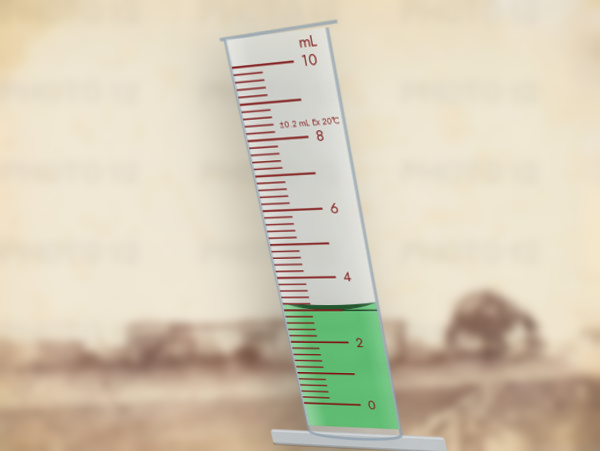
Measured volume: 3 mL
